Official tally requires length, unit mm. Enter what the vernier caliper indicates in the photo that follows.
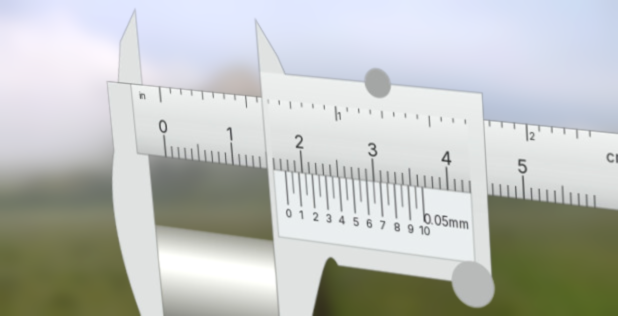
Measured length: 17.6 mm
